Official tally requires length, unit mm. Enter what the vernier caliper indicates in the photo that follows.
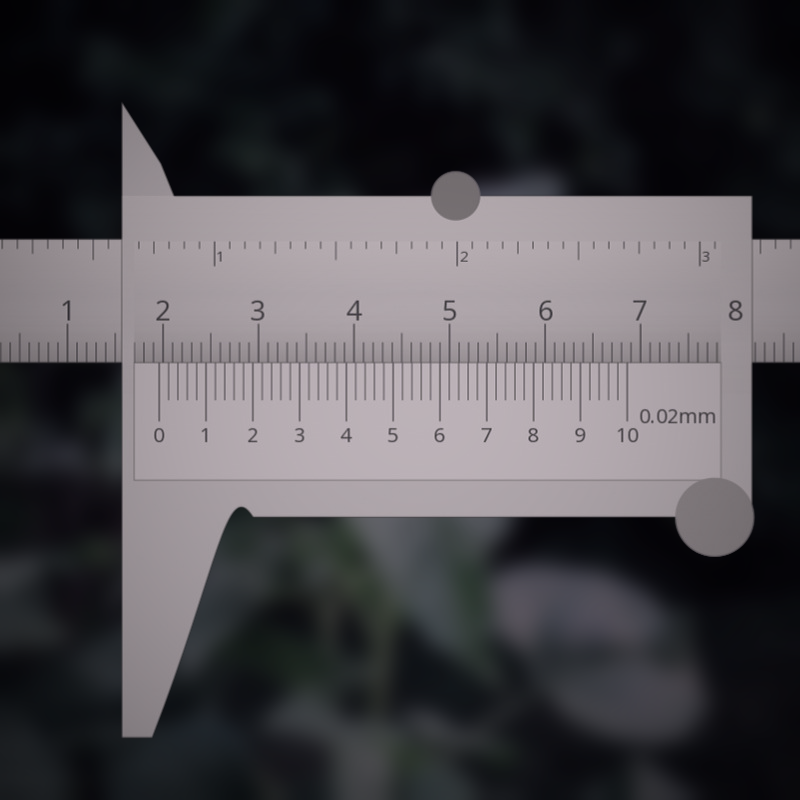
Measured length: 19.6 mm
